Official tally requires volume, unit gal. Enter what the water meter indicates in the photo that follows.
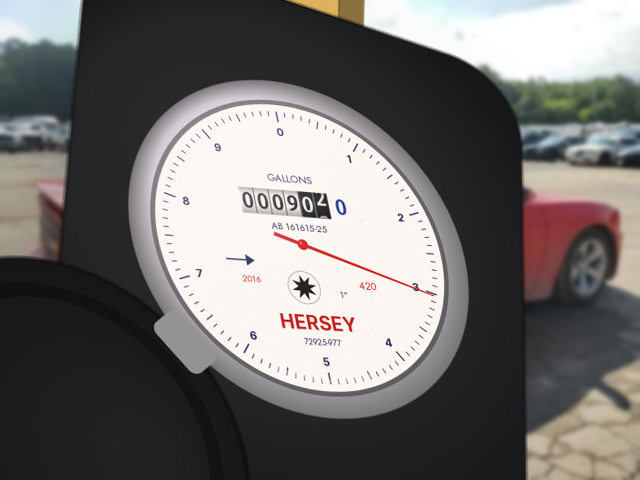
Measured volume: 9023.0 gal
